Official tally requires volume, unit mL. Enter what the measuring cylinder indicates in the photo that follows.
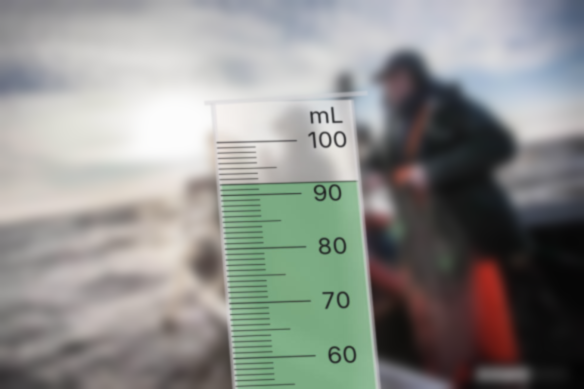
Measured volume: 92 mL
